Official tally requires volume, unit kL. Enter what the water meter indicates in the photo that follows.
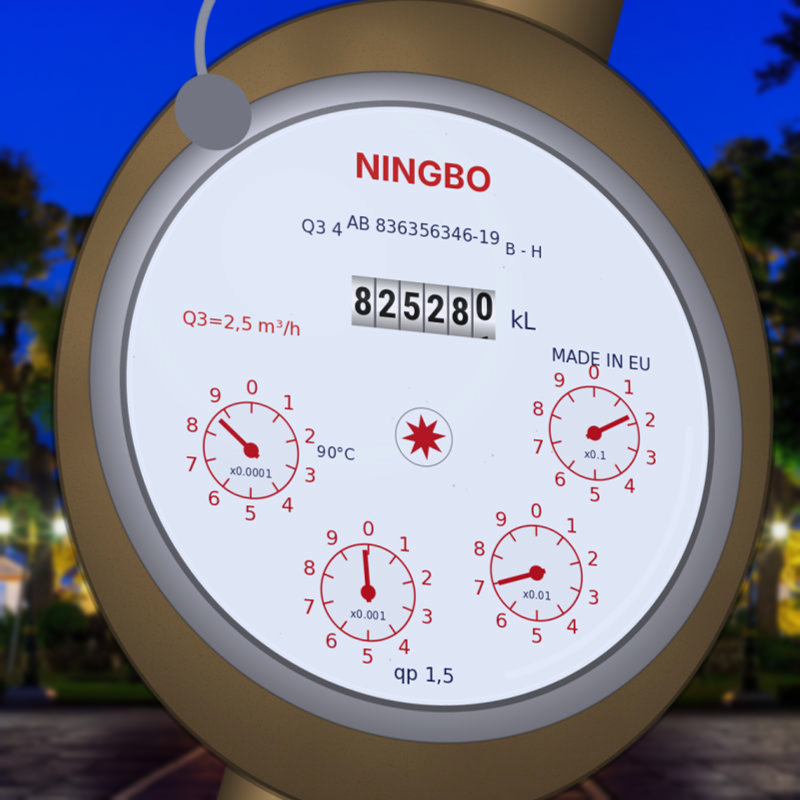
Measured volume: 825280.1698 kL
